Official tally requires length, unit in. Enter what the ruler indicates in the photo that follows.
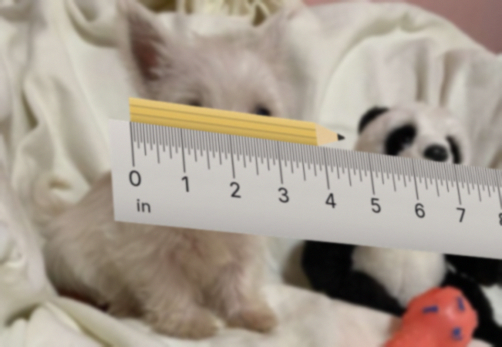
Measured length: 4.5 in
